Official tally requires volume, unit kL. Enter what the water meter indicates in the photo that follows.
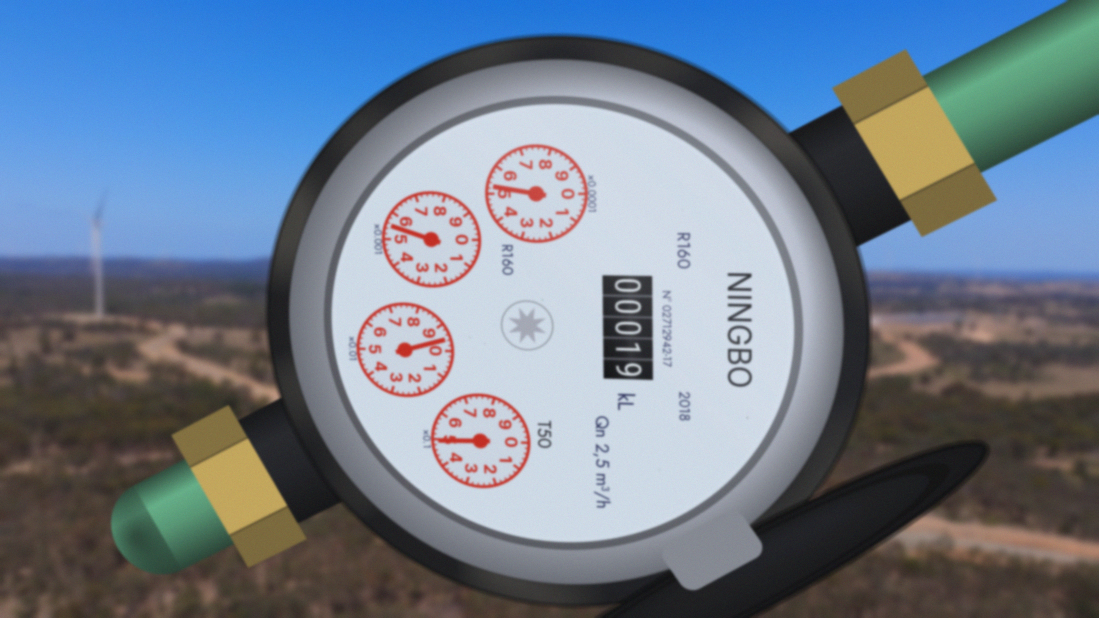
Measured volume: 19.4955 kL
